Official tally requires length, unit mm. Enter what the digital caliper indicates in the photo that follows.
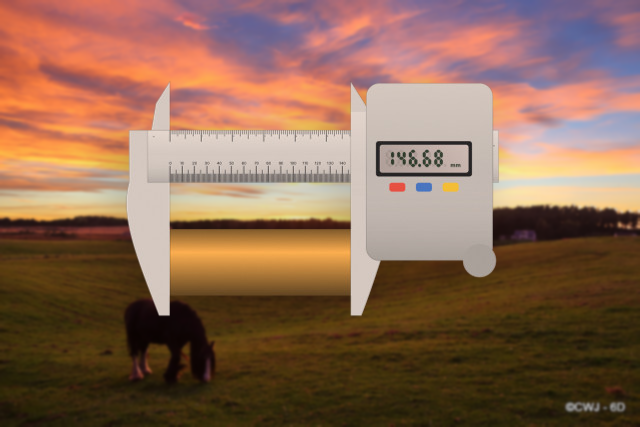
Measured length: 146.68 mm
